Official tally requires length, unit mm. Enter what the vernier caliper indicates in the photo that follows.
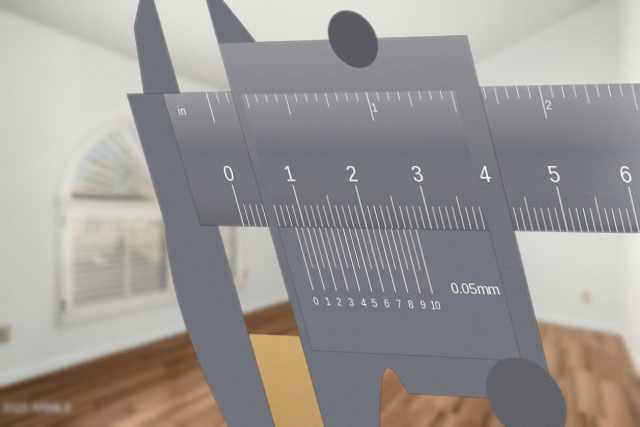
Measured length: 8.6 mm
